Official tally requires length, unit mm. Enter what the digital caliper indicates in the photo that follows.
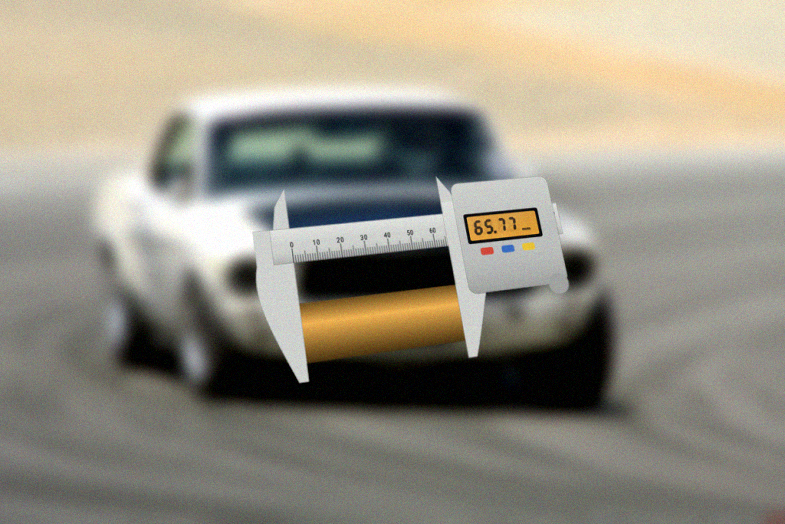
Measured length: 65.77 mm
